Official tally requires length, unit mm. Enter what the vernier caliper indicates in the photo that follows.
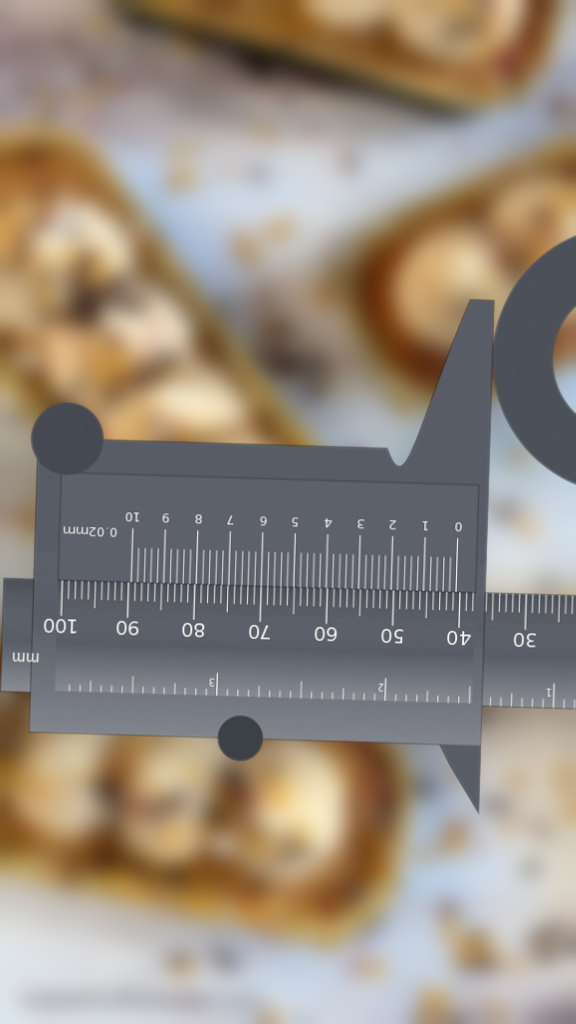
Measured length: 40.6 mm
